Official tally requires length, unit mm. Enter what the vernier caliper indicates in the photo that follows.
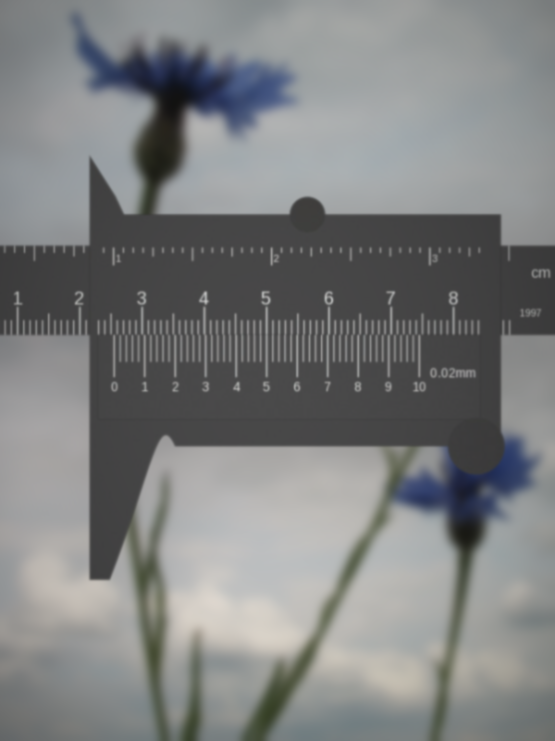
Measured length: 25.5 mm
